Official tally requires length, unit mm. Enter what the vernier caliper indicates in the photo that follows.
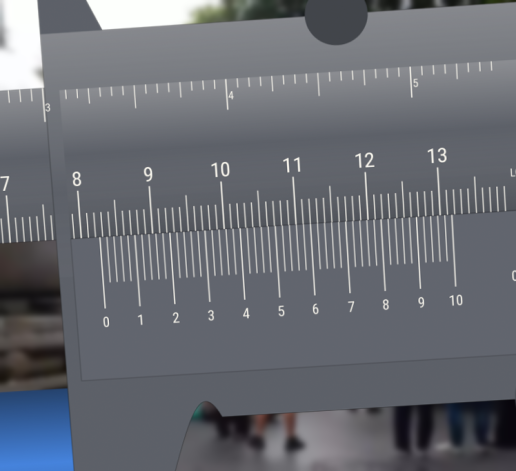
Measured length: 82.6 mm
